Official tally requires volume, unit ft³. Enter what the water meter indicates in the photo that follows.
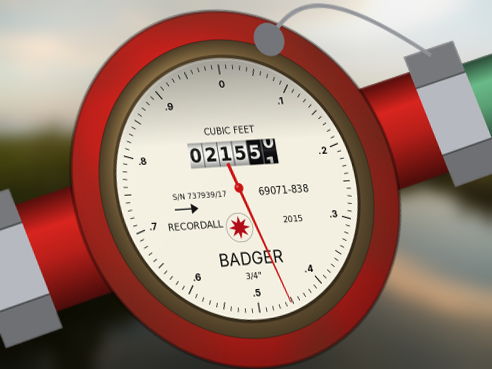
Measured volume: 21550.45 ft³
